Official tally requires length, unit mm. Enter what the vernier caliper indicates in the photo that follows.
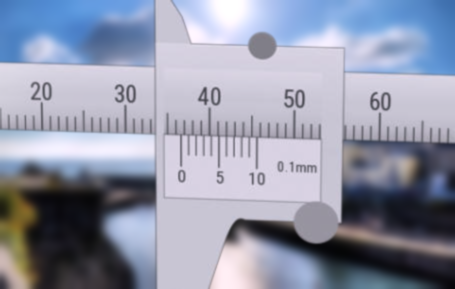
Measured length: 36.6 mm
